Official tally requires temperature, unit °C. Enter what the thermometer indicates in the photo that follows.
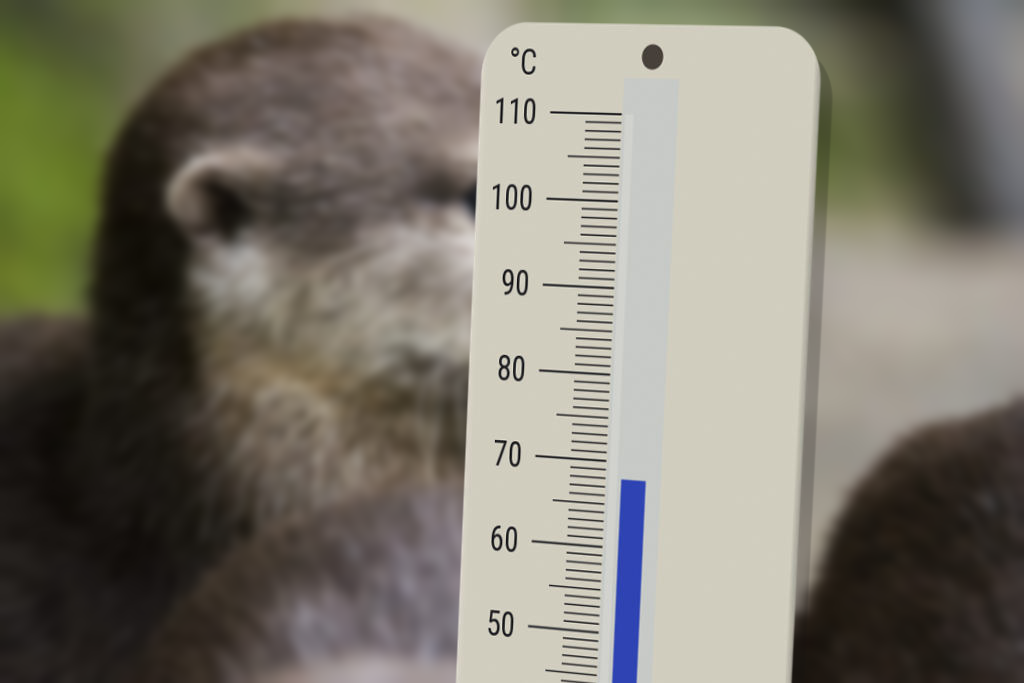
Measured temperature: 68 °C
